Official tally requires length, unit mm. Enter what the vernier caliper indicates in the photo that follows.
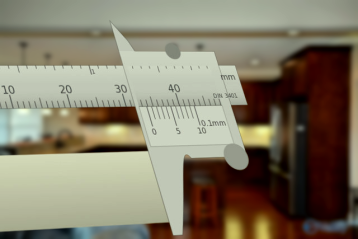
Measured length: 33.8 mm
